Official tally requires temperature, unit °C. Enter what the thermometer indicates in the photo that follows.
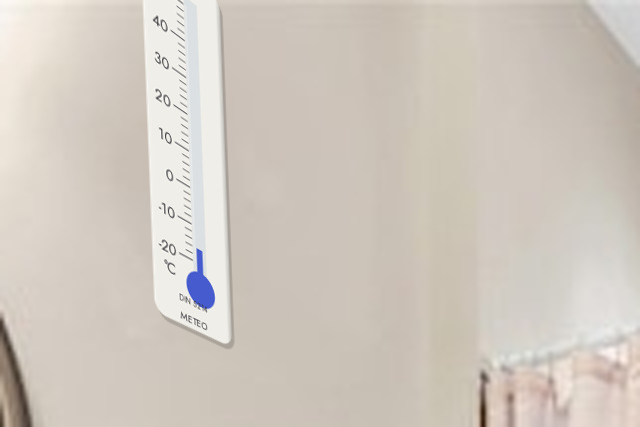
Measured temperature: -16 °C
